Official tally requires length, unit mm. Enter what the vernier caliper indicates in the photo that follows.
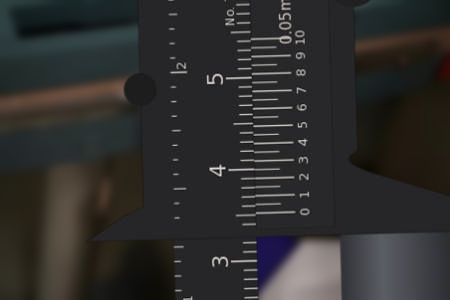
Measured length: 35.2 mm
